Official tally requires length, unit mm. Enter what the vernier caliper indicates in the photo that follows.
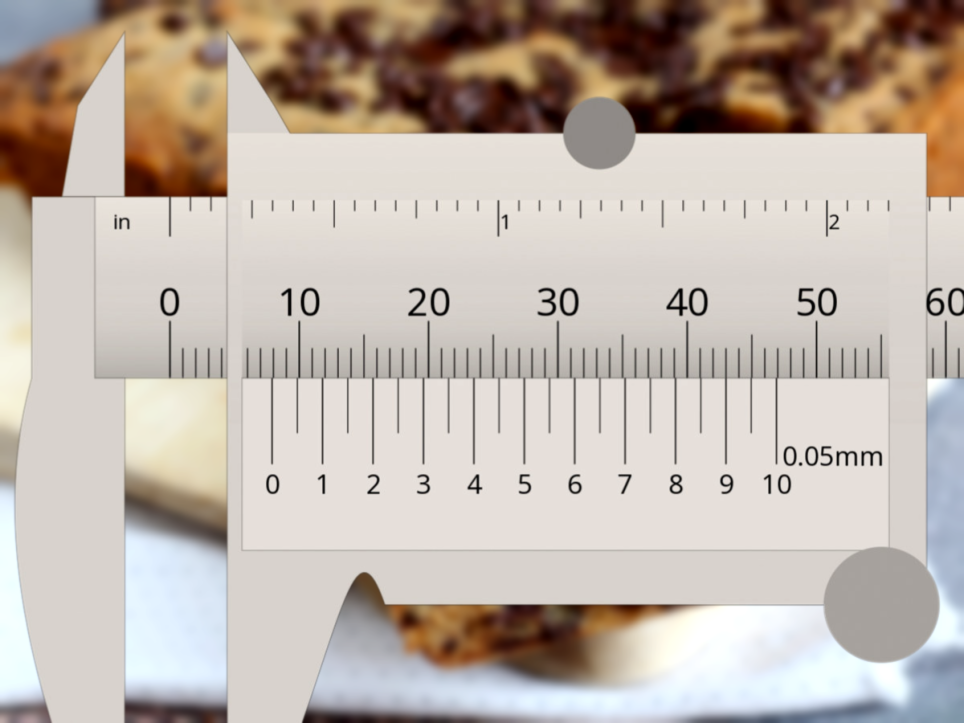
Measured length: 7.9 mm
